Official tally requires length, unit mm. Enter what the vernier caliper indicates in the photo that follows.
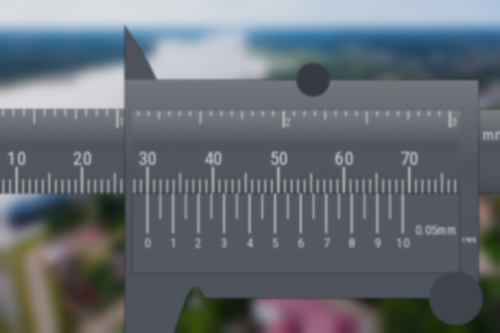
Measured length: 30.0 mm
